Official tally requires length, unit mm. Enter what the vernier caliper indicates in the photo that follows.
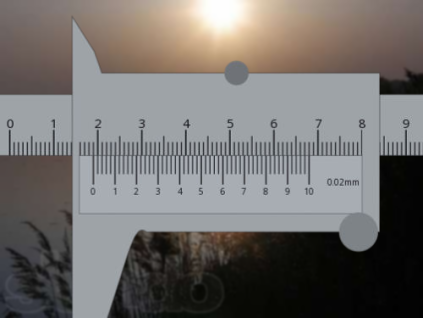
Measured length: 19.0 mm
